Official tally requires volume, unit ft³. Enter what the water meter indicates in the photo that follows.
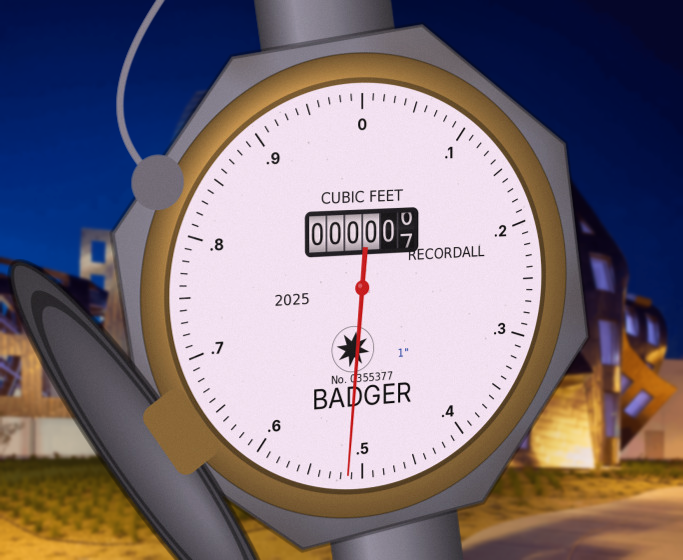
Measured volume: 6.51 ft³
